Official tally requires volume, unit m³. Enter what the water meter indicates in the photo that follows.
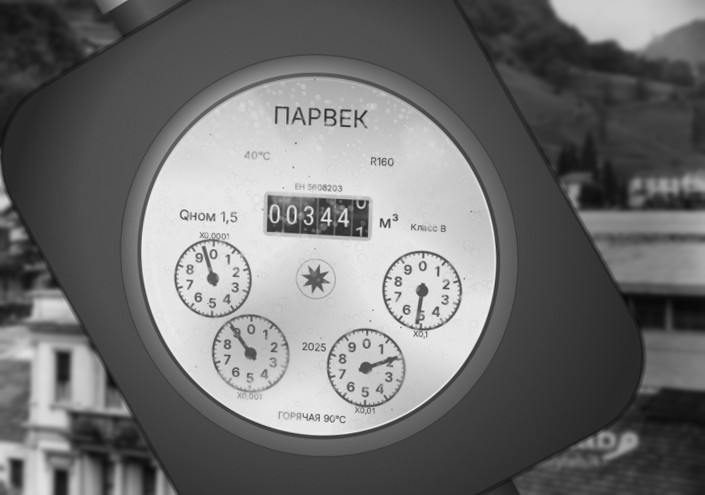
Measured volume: 3440.5189 m³
